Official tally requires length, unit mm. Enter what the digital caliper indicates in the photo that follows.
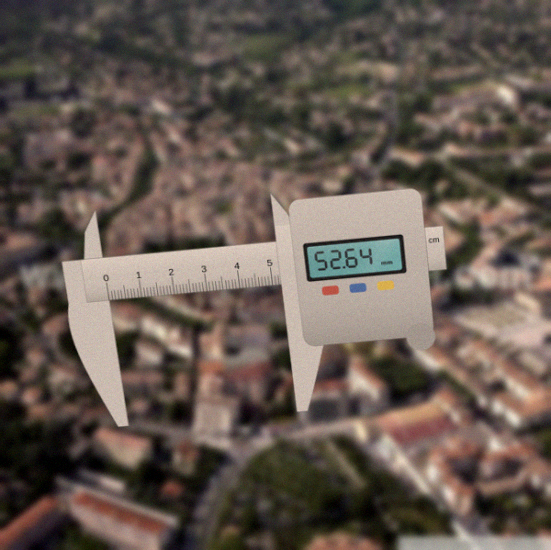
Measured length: 52.64 mm
